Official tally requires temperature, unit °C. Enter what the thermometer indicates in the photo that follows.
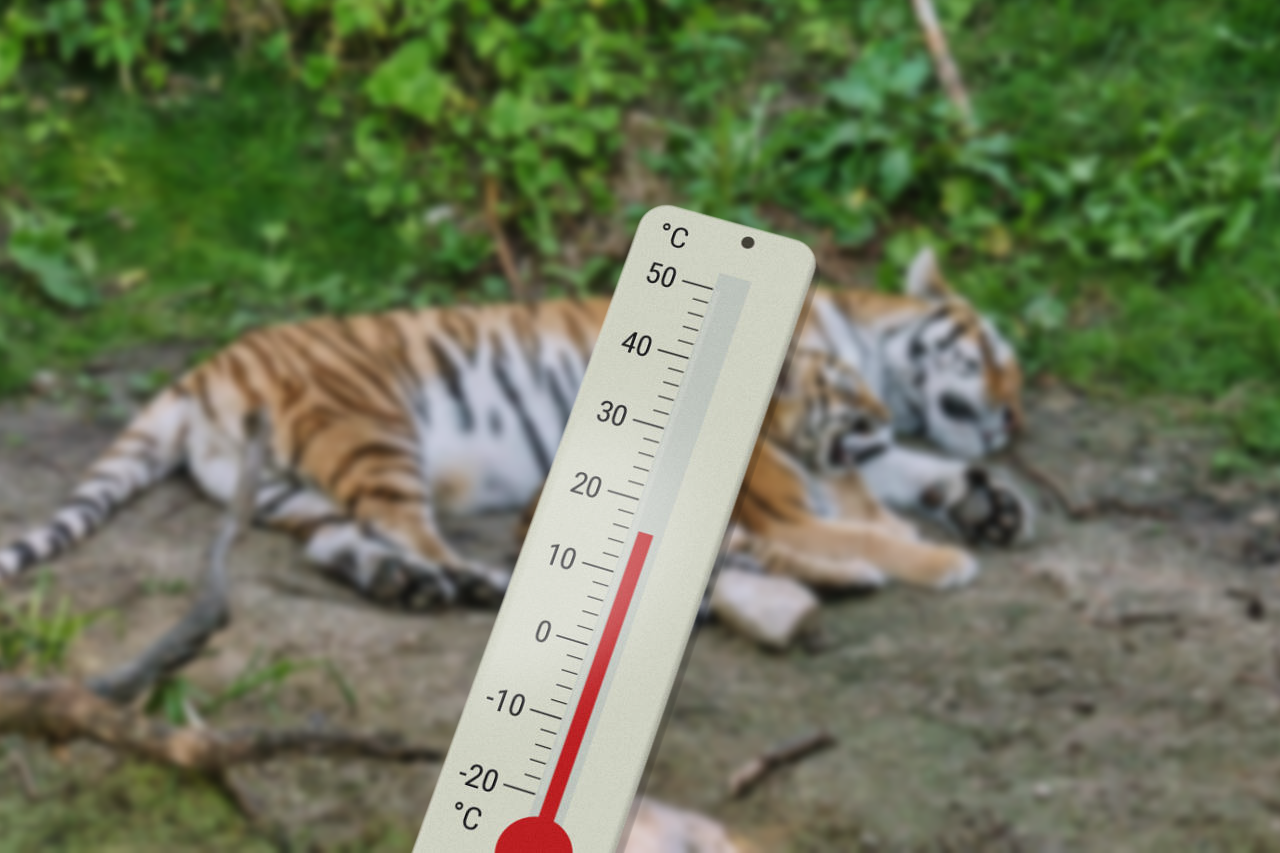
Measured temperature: 16 °C
